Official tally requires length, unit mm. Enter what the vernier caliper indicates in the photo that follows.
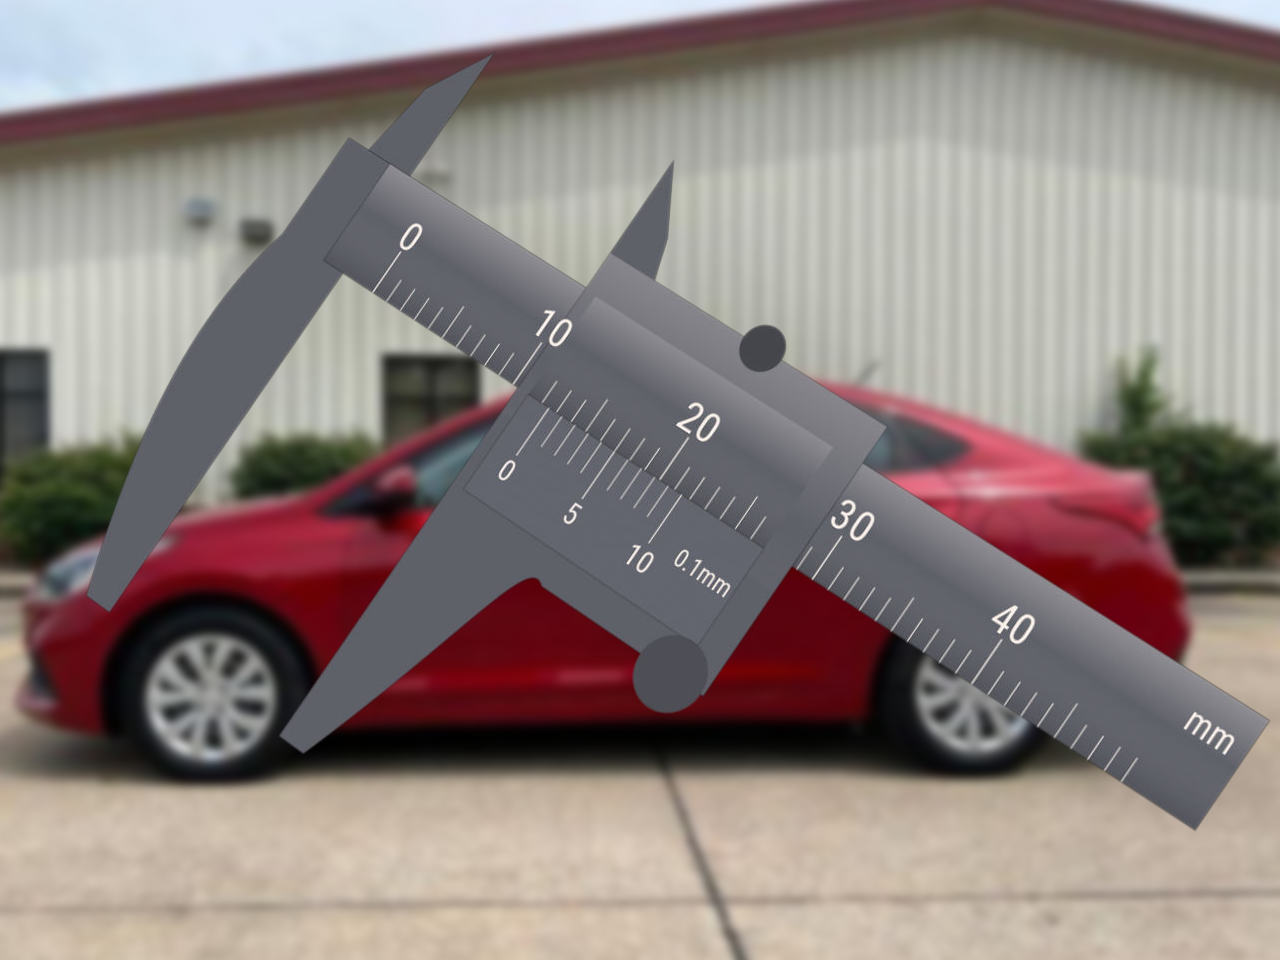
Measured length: 12.5 mm
